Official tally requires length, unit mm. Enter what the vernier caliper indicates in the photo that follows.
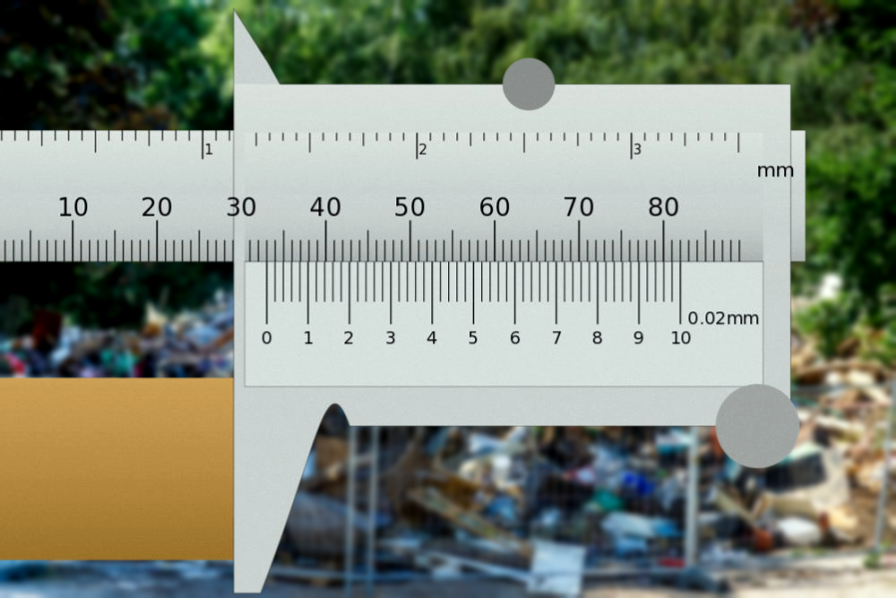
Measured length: 33.0 mm
